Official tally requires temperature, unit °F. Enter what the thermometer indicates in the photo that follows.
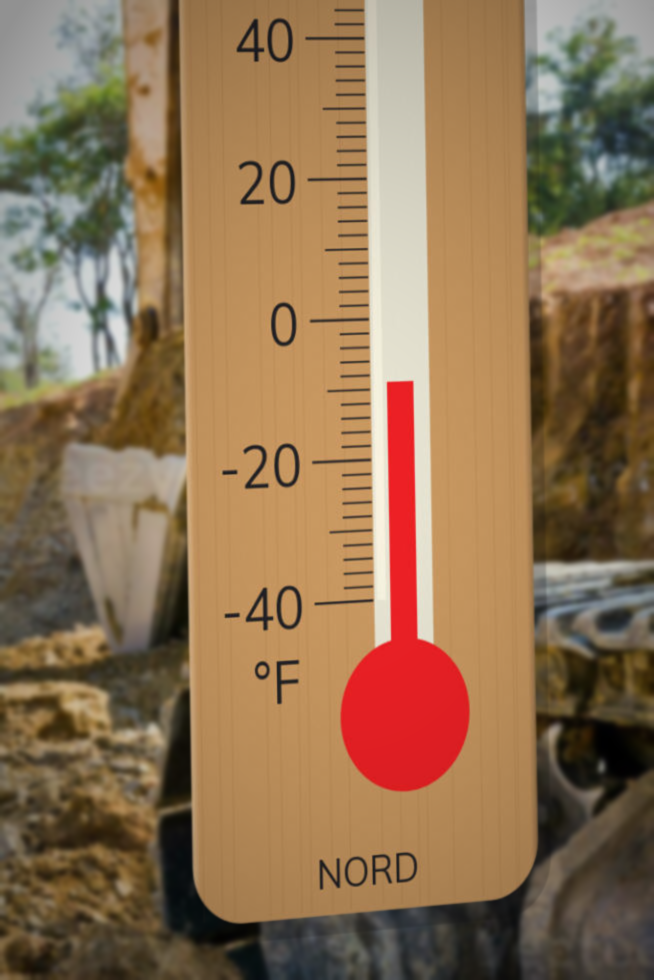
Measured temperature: -9 °F
